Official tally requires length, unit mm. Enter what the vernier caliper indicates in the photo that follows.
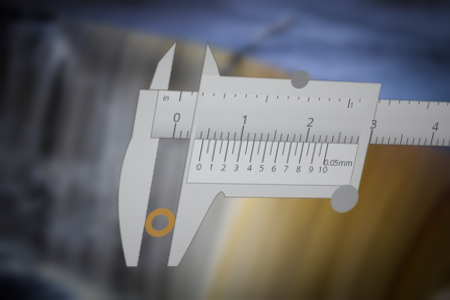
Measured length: 4.4 mm
